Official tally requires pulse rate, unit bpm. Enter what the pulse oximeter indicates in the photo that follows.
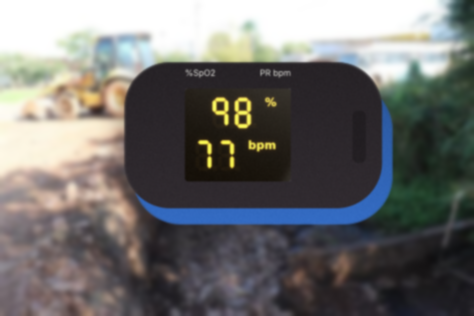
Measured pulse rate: 77 bpm
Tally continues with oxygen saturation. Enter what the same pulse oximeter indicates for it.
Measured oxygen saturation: 98 %
